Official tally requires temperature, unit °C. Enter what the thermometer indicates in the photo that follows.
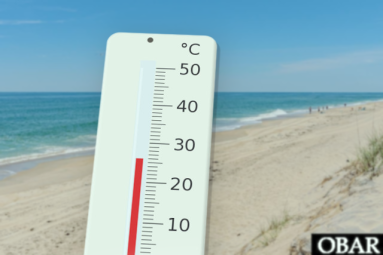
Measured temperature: 26 °C
